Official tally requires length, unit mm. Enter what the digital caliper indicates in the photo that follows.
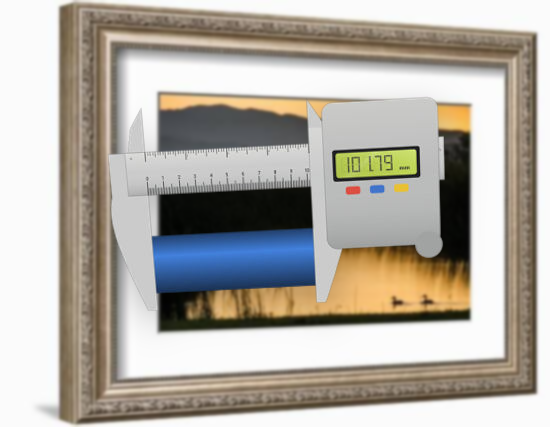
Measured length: 101.79 mm
